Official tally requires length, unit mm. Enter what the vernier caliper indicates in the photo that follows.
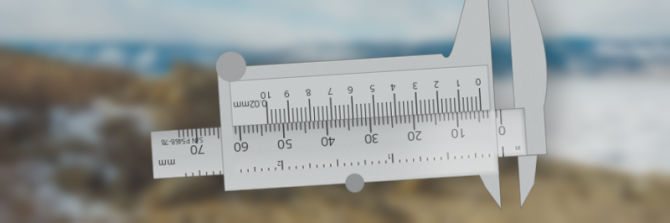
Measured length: 4.5 mm
